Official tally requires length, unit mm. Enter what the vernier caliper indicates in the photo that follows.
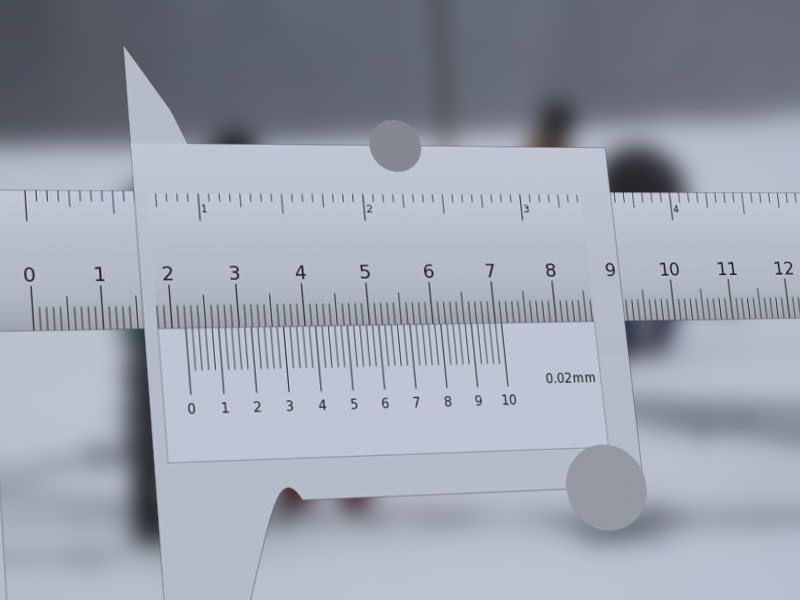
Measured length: 22.0 mm
